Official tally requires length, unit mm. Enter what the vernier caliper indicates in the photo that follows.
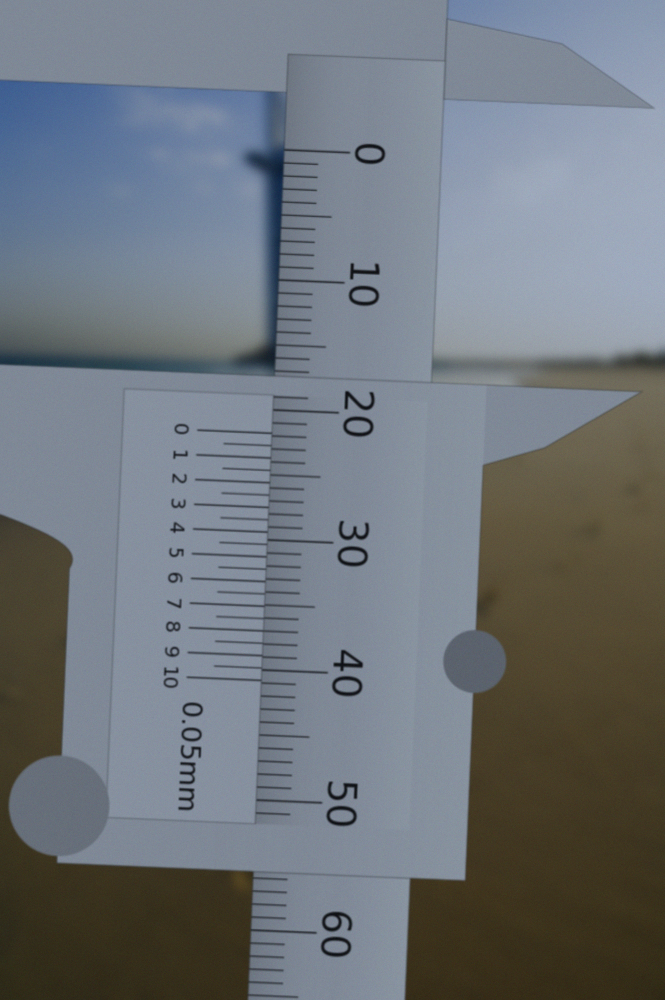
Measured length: 21.8 mm
